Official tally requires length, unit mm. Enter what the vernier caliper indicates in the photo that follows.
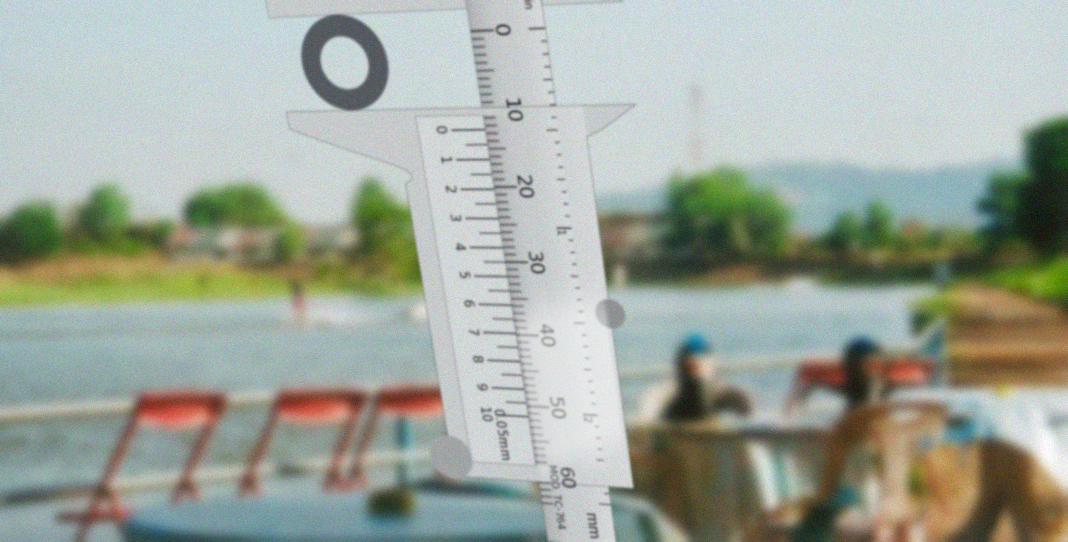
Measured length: 12.5 mm
